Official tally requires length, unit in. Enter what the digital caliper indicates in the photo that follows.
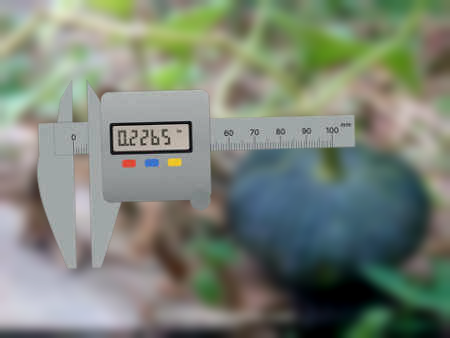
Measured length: 0.2265 in
